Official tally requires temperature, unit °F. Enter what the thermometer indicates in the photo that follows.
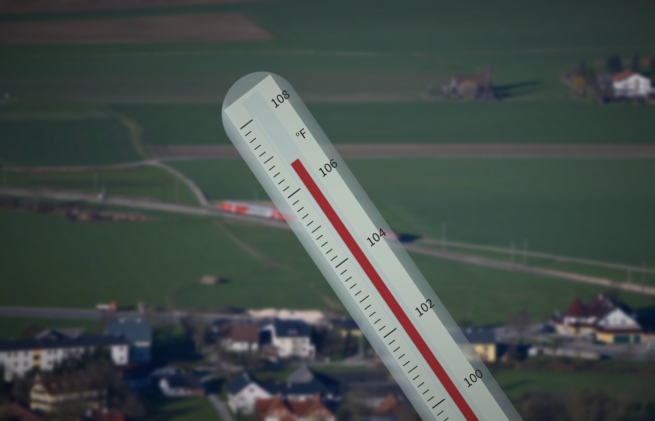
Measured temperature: 106.6 °F
